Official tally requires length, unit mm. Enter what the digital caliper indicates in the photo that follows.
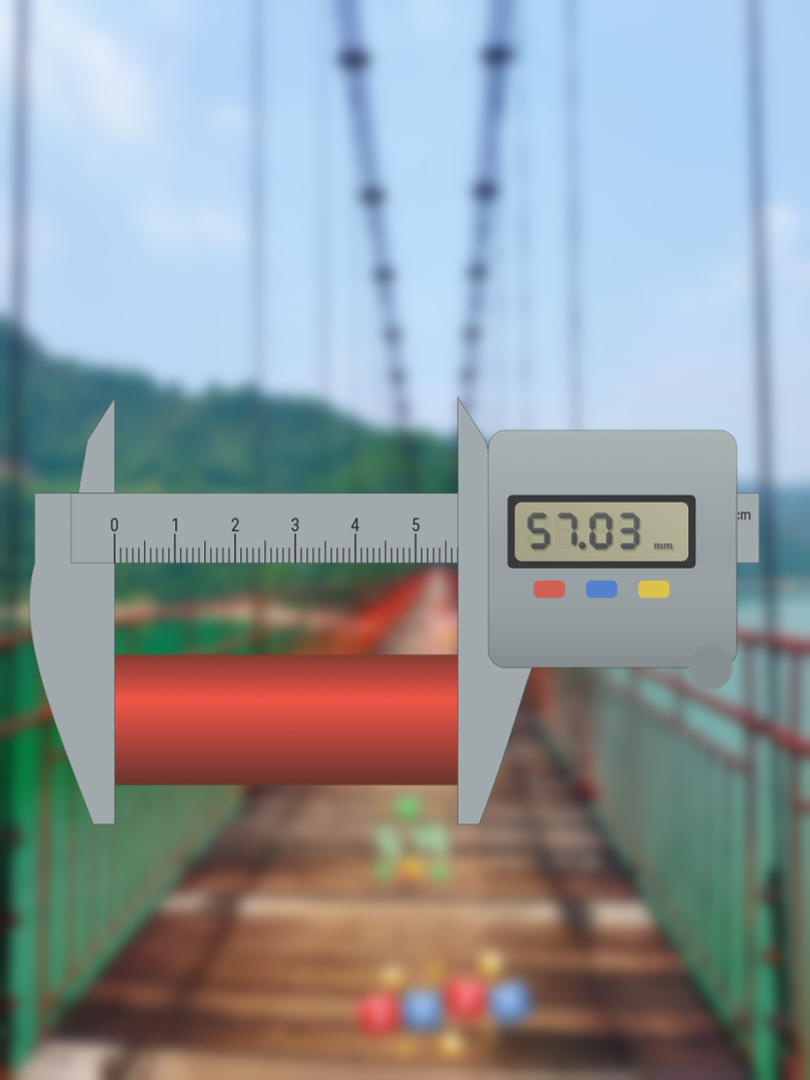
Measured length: 57.03 mm
